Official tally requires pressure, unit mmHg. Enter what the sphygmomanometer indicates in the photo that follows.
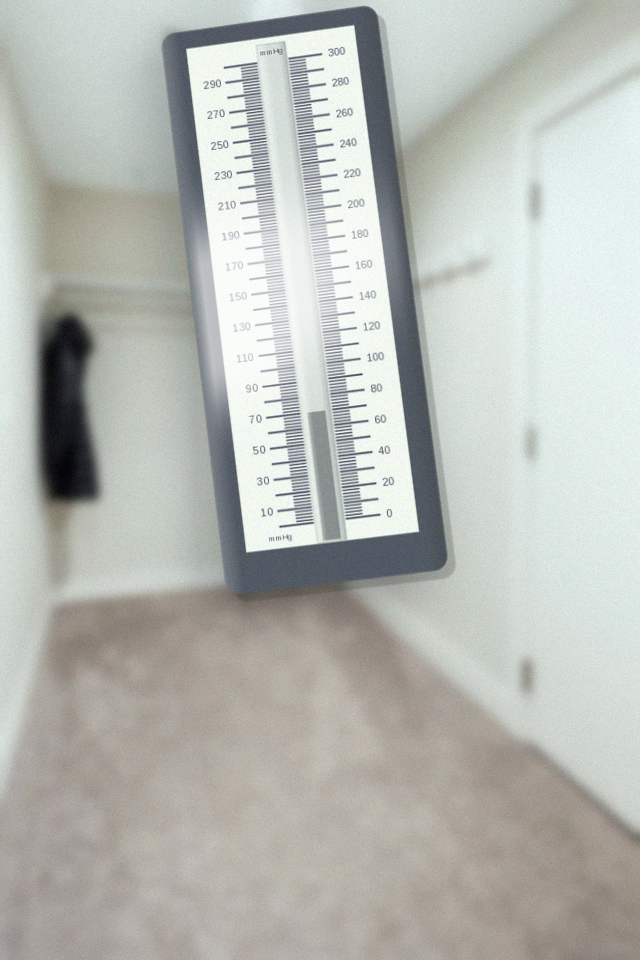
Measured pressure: 70 mmHg
